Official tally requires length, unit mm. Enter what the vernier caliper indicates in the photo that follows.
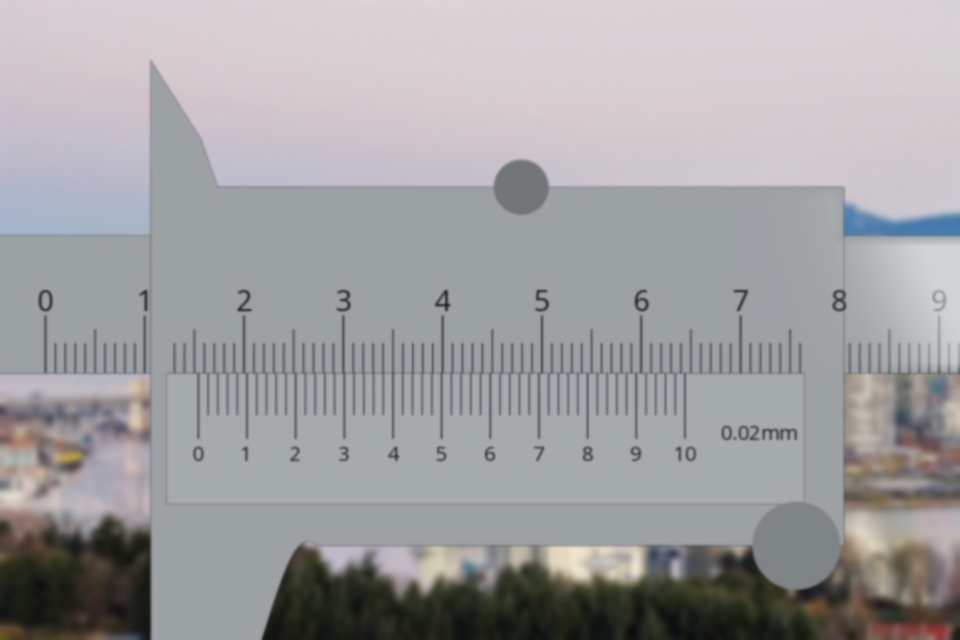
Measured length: 15.4 mm
